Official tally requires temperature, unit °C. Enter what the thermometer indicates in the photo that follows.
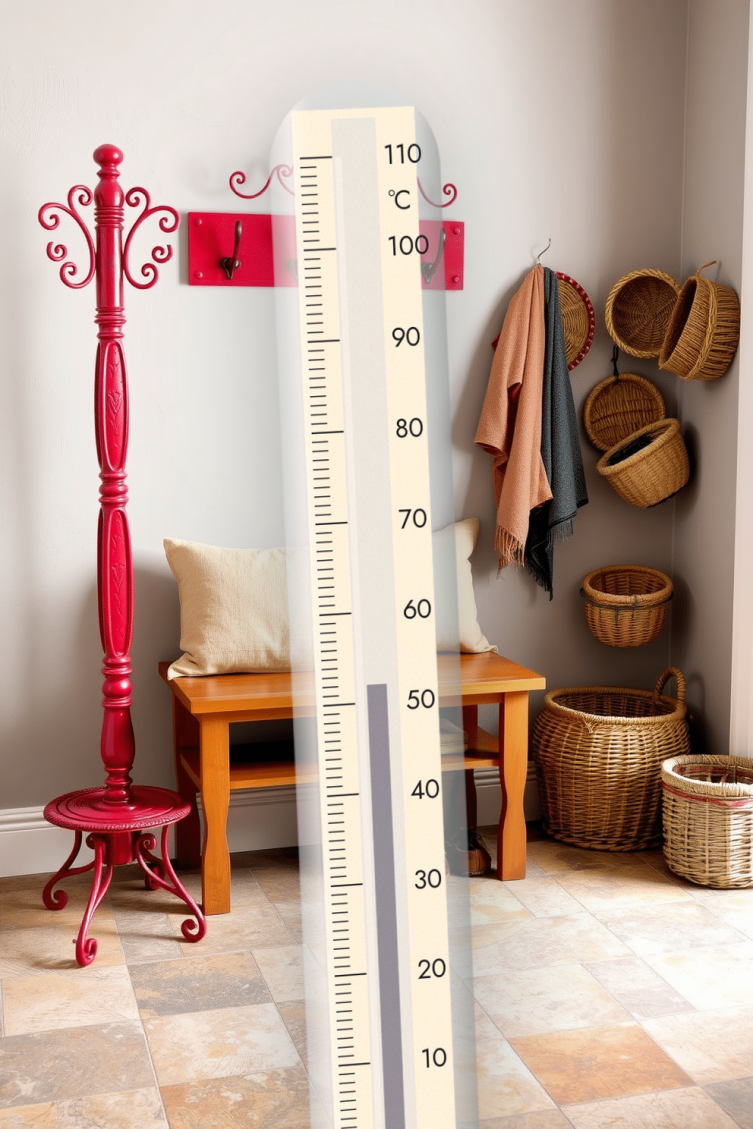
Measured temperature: 52 °C
